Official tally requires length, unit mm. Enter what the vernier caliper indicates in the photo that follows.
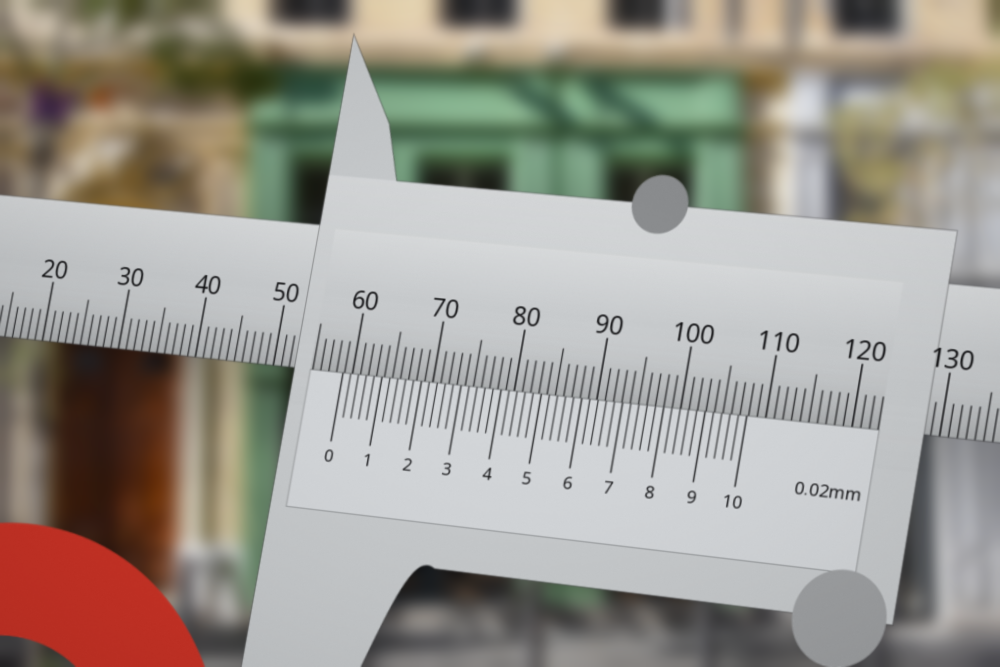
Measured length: 58.8 mm
